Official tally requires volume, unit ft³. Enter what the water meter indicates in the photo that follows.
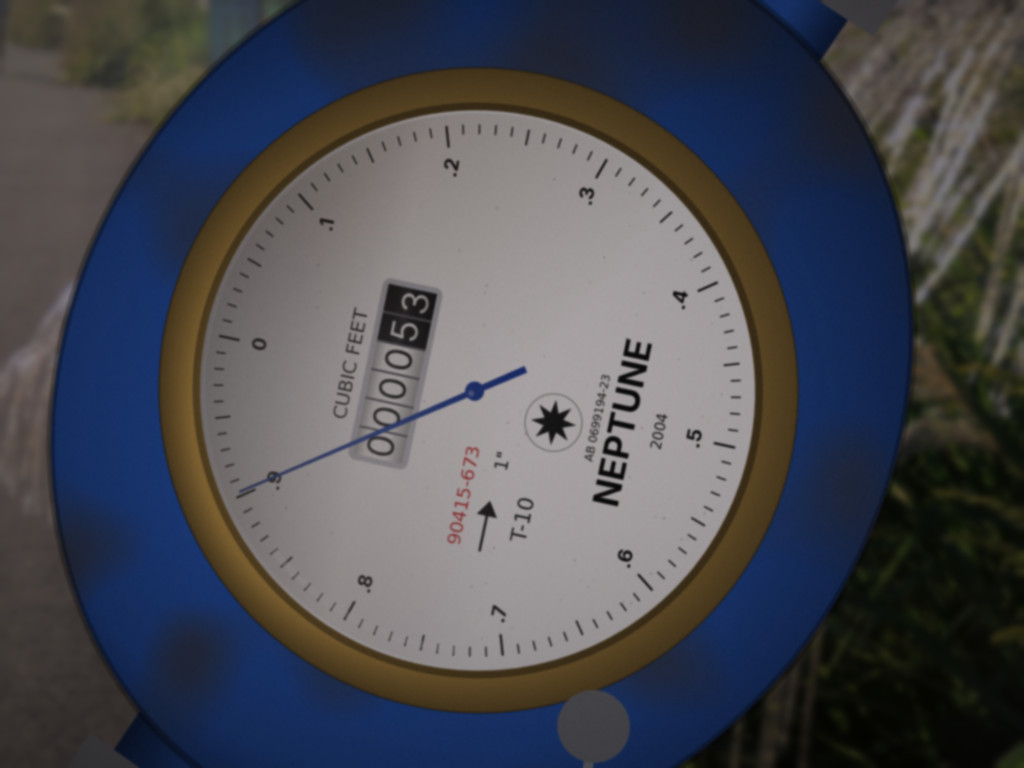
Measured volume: 52.90 ft³
